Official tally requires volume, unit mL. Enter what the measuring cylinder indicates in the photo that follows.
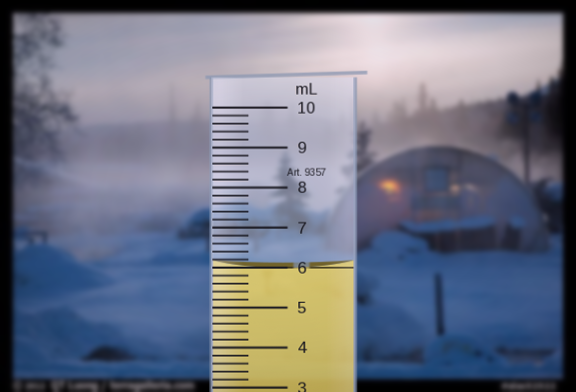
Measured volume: 6 mL
